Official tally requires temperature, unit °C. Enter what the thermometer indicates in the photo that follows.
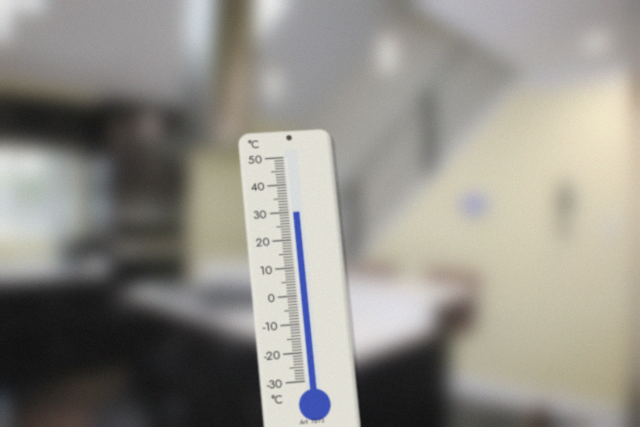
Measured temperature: 30 °C
